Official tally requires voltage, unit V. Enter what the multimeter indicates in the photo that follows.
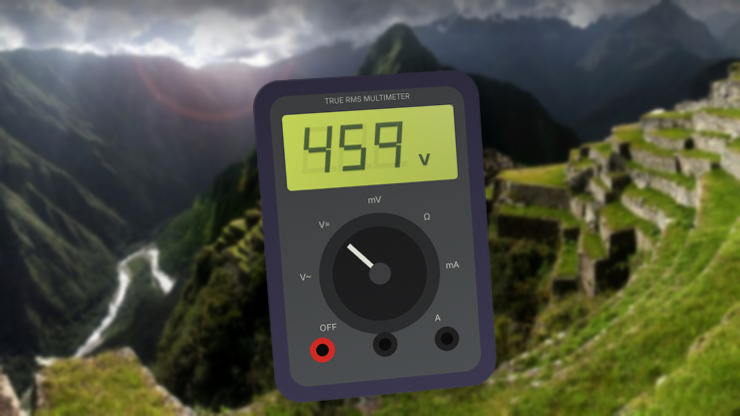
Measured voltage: 459 V
